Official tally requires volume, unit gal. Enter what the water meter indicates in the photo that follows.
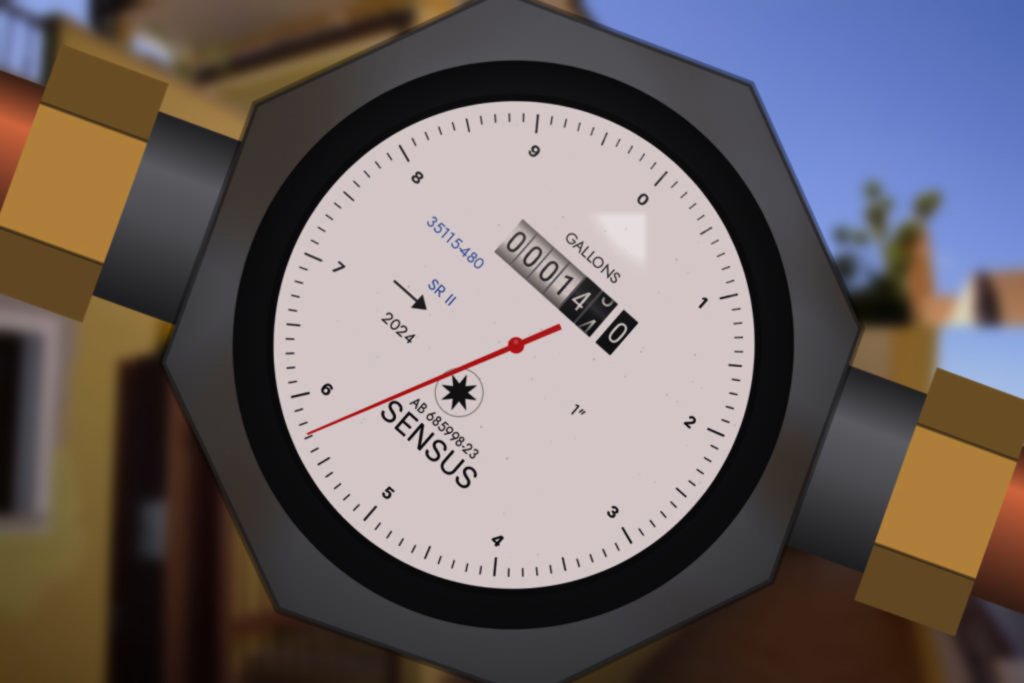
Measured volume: 1435.7 gal
